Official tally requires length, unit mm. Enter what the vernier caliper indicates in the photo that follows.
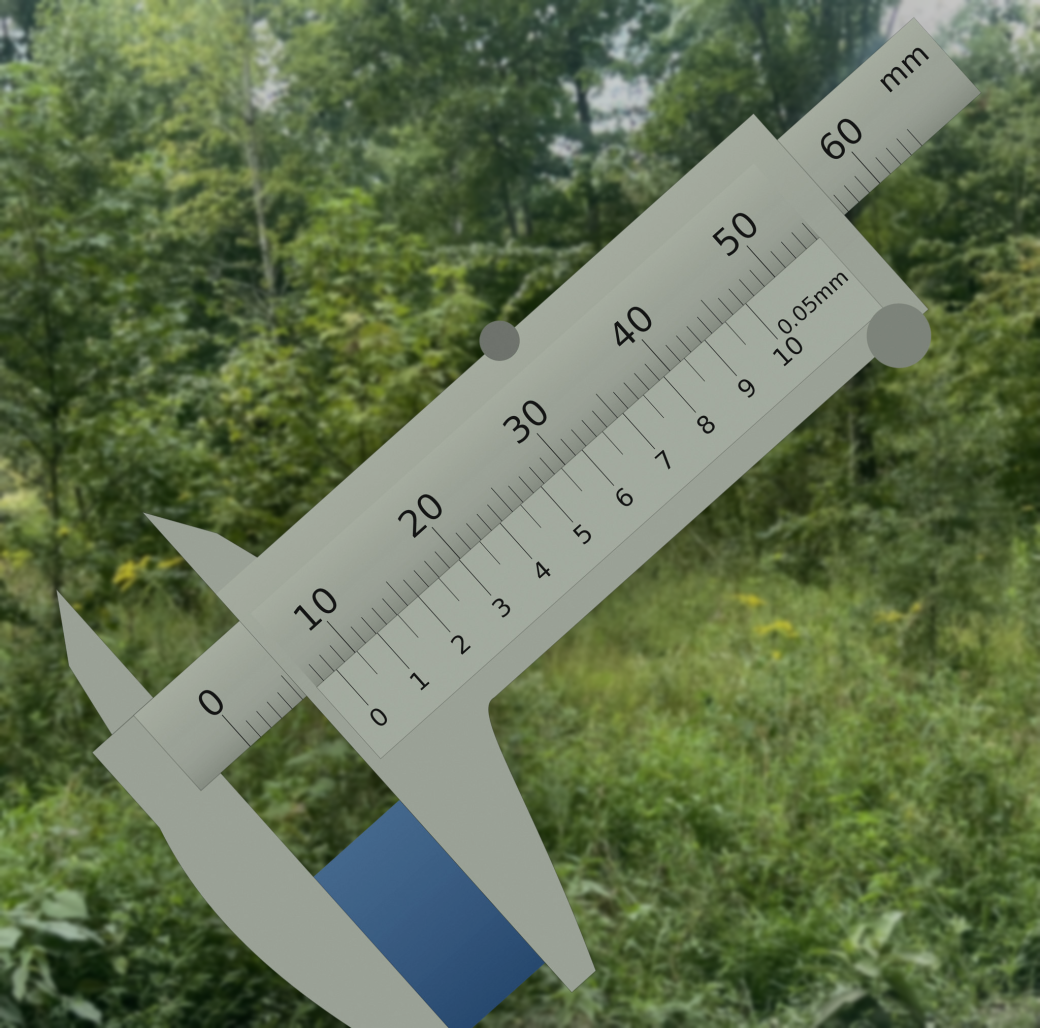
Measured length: 8.2 mm
